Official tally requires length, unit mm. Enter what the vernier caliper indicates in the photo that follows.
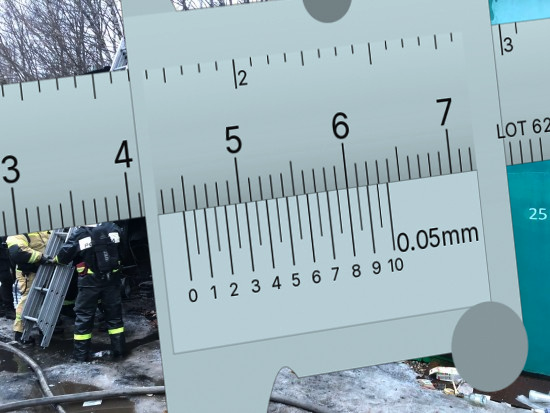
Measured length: 44.8 mm
